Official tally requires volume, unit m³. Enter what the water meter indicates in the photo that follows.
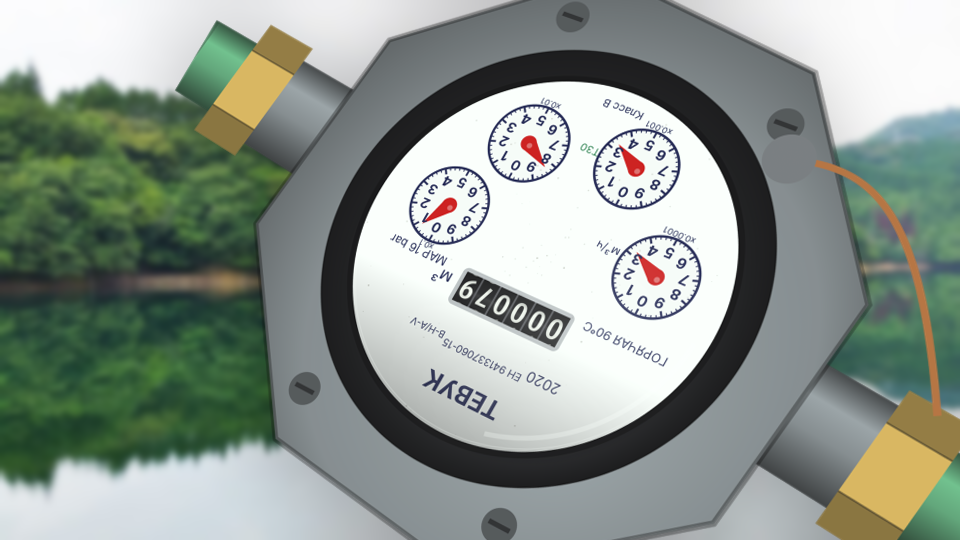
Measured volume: 79.0833 m³
